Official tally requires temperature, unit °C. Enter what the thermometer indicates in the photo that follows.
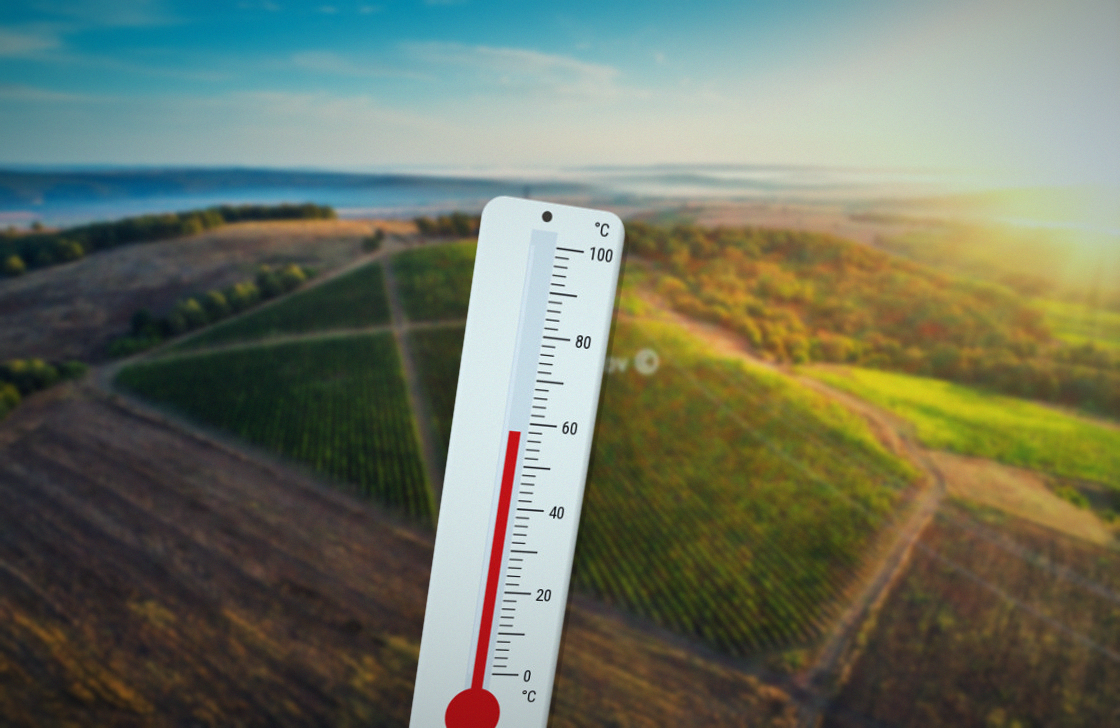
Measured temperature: 58 °C
